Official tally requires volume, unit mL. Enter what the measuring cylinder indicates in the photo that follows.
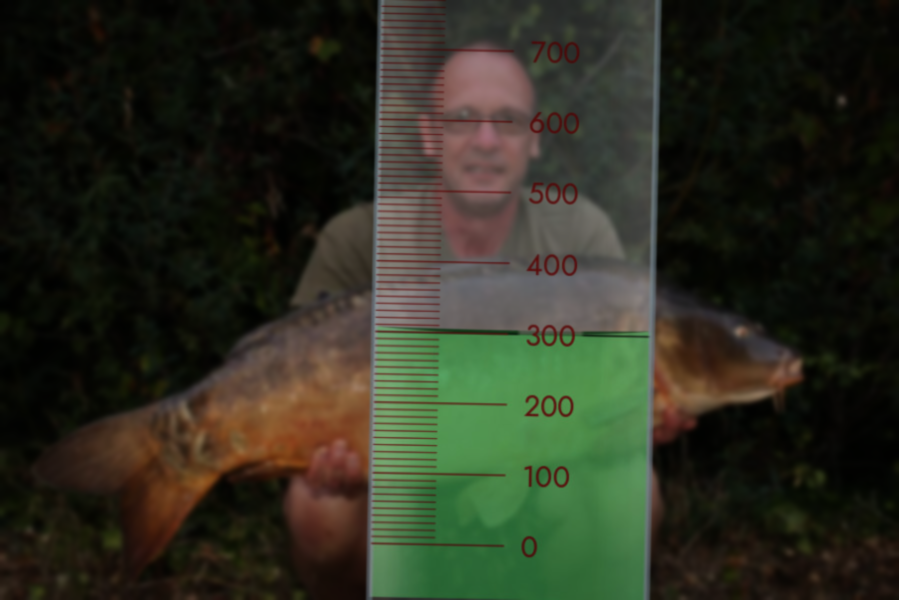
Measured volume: 300 mL
